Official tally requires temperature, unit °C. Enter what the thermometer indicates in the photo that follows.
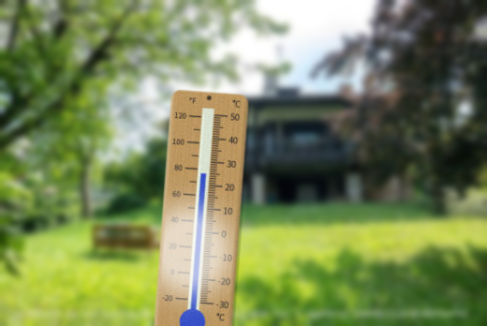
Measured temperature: 25 °C
